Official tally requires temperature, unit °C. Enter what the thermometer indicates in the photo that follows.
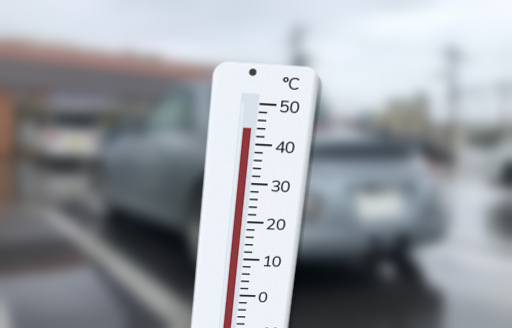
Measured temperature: 44 °C
